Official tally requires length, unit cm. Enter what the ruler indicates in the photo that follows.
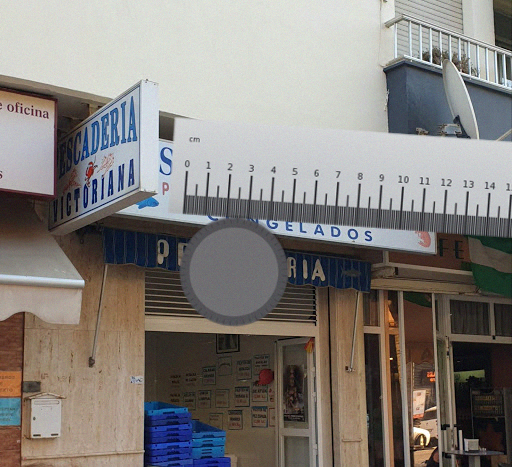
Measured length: 5 cm
